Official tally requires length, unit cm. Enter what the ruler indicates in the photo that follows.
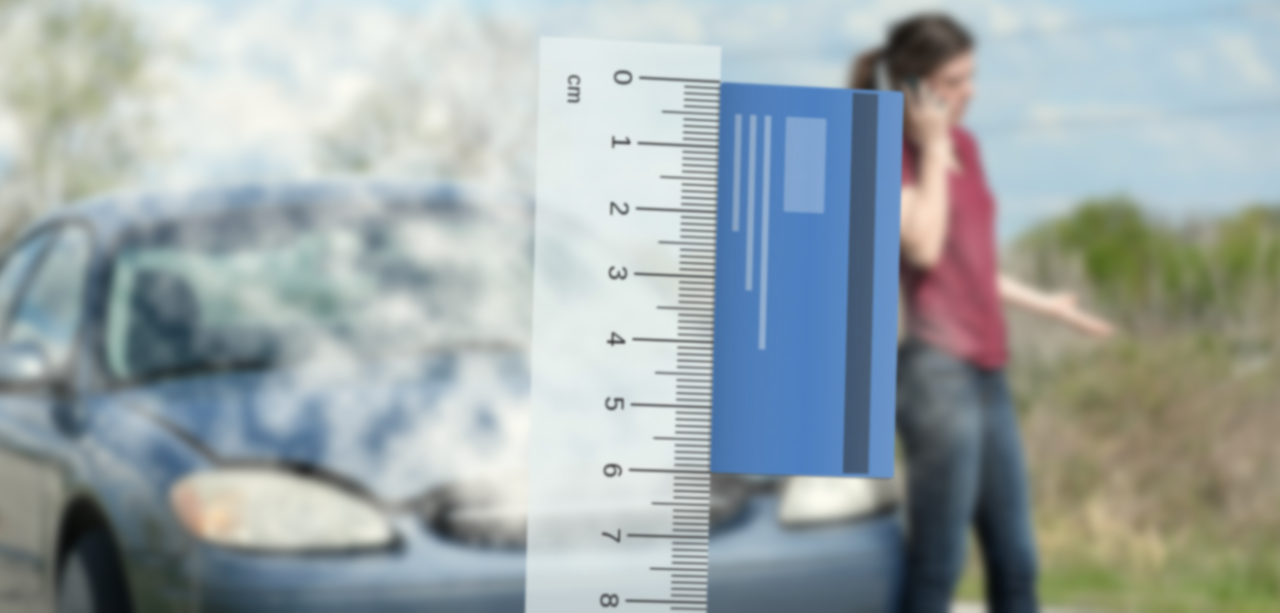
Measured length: 6 cm
